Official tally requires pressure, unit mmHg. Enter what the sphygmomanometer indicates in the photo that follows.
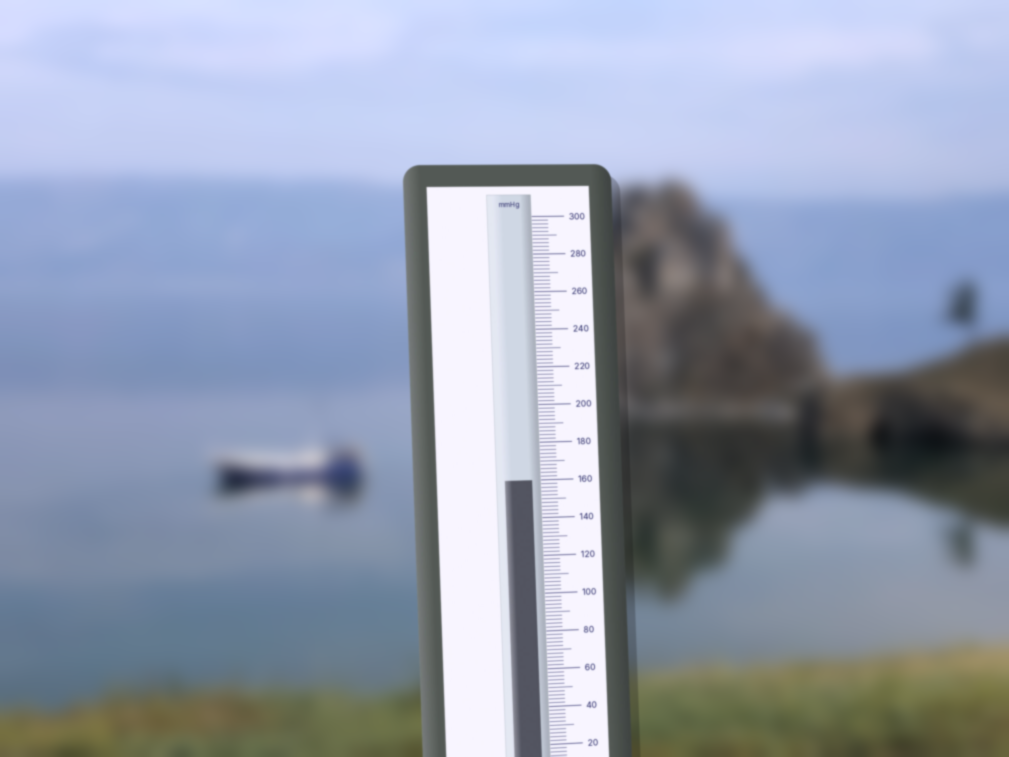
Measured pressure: 160 mmHg
